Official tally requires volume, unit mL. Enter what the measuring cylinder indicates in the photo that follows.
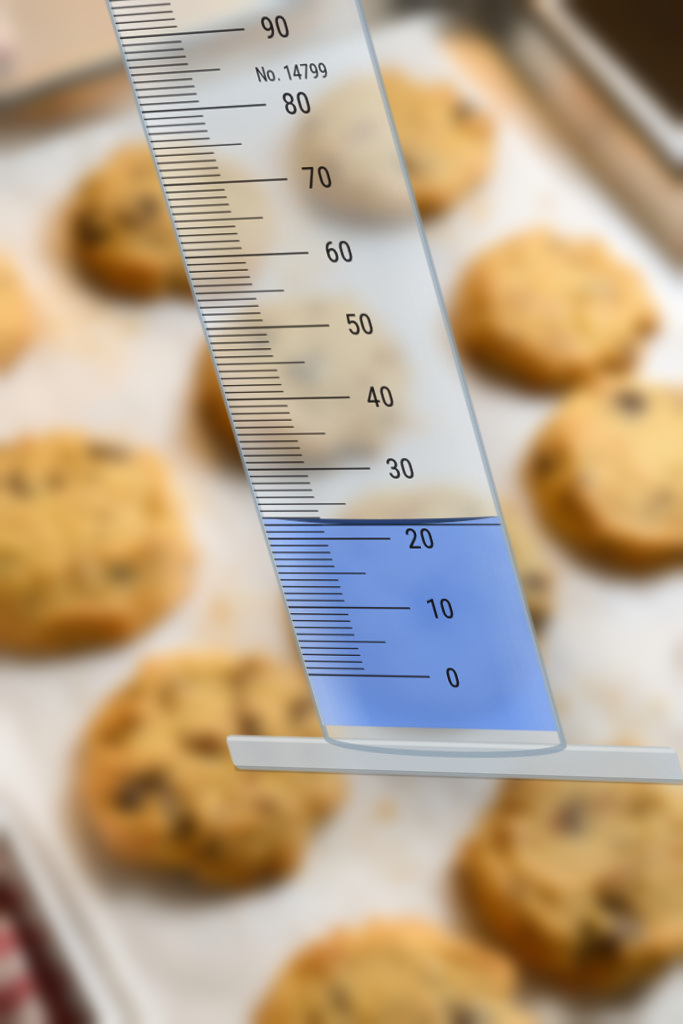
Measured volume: 22 mL
